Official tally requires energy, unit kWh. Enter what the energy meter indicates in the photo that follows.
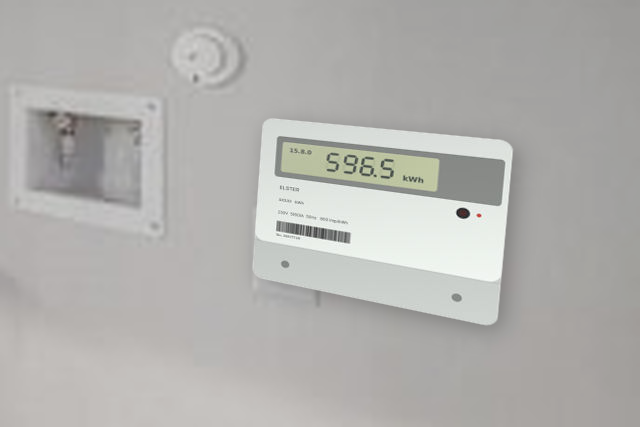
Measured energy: 596.5 kWh
